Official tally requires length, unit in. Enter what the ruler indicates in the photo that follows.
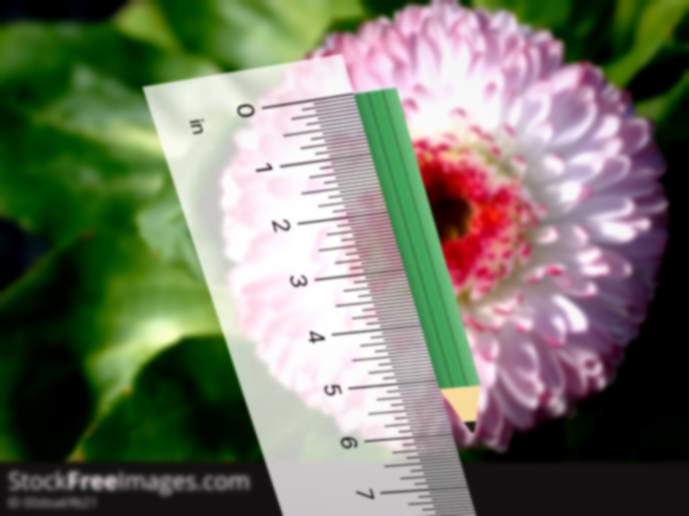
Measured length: 6 in
